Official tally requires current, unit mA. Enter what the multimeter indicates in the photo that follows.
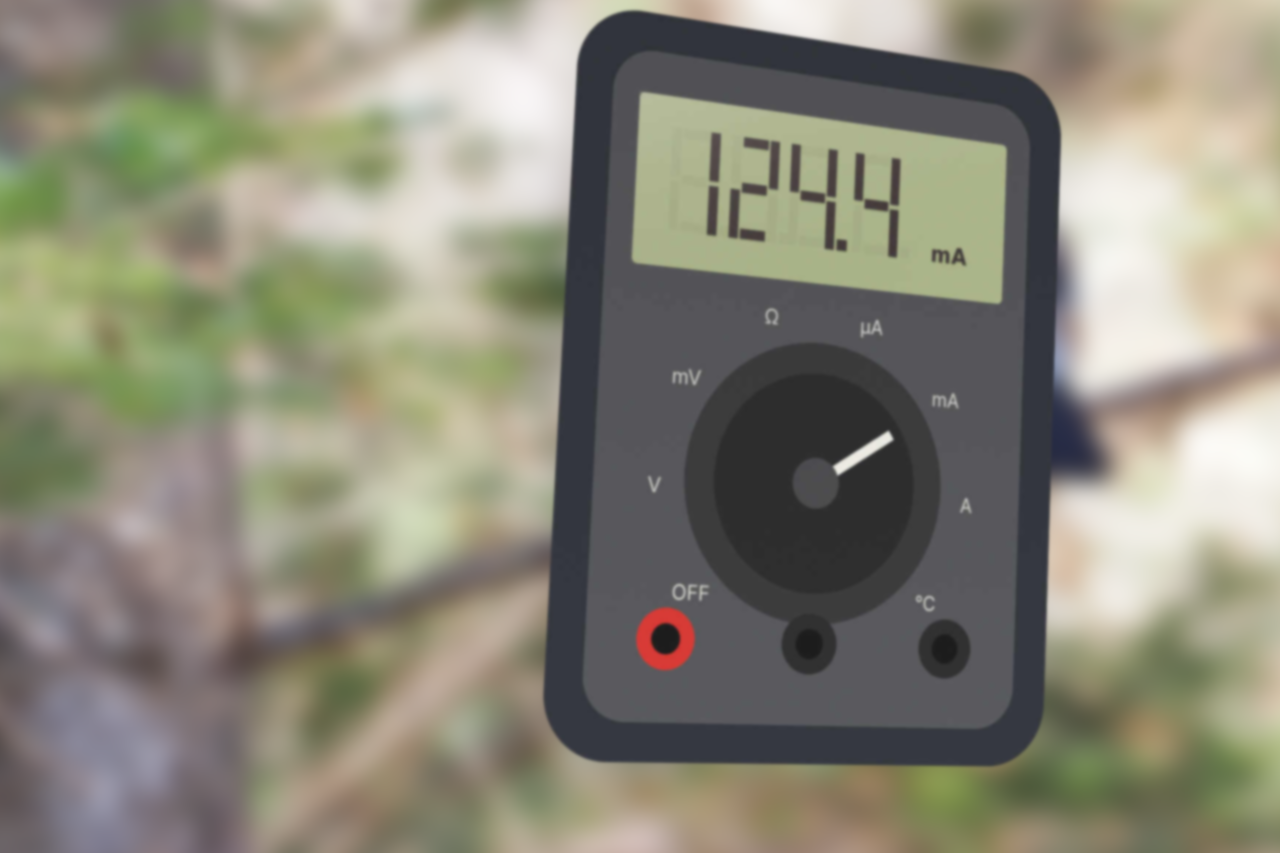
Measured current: 124.4 mA
